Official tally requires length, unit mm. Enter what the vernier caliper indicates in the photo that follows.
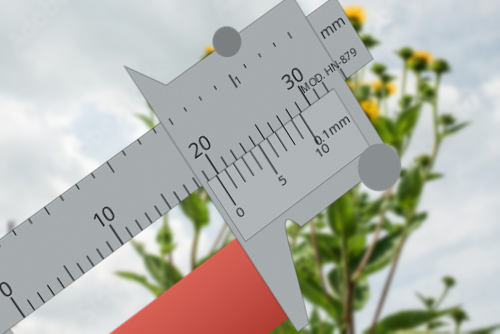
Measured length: 19.8 mm
